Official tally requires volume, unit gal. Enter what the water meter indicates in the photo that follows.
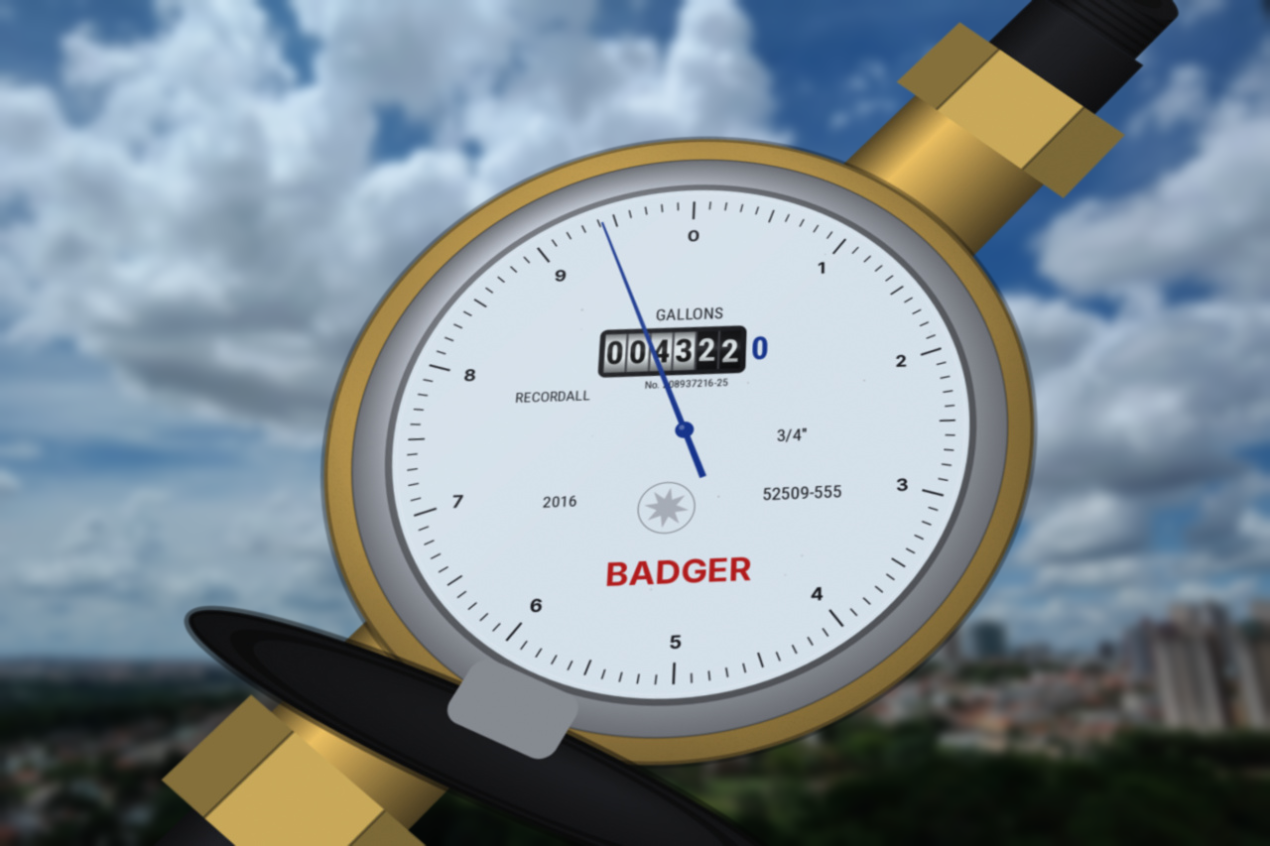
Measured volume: 43219.4 gal
